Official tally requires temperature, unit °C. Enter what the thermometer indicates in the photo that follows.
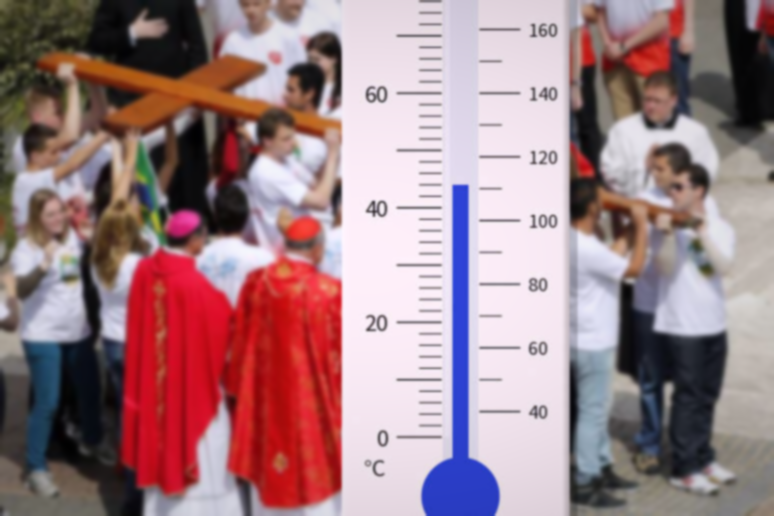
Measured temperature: 44 °C
